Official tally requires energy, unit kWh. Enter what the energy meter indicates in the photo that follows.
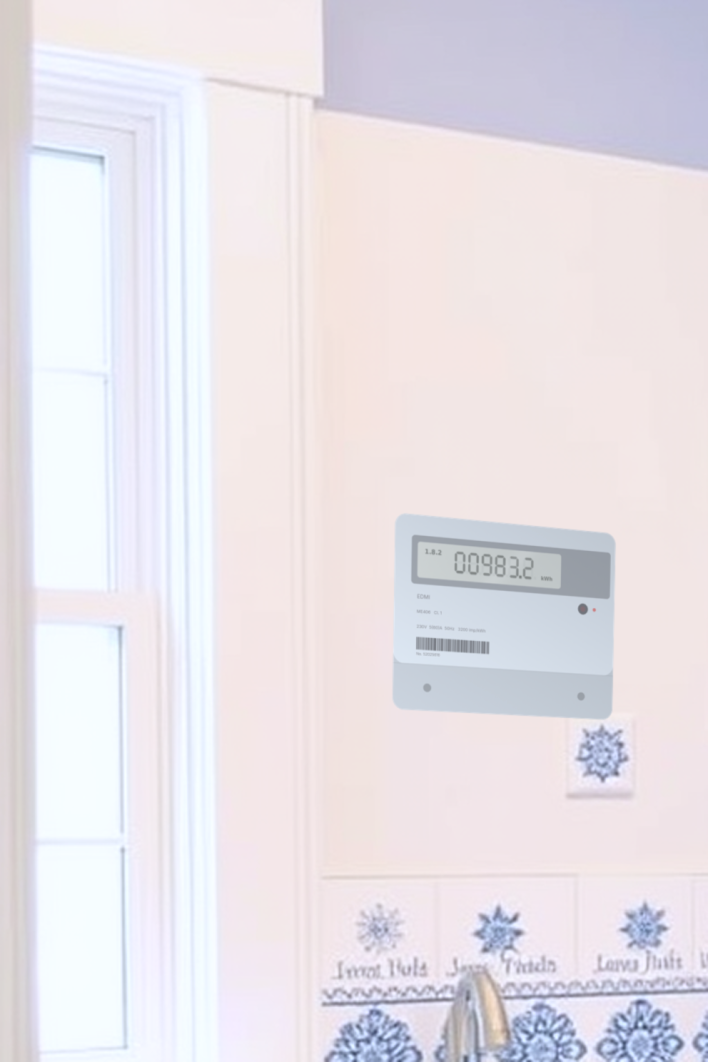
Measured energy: 983.2 kWh
